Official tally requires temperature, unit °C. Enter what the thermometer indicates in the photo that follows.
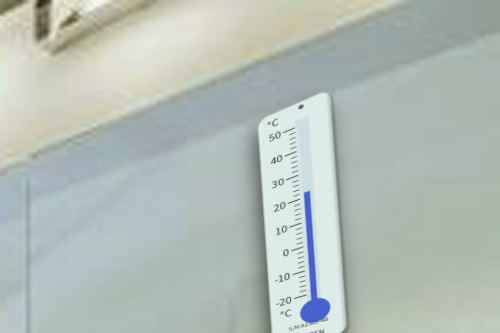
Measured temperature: 22 °C
